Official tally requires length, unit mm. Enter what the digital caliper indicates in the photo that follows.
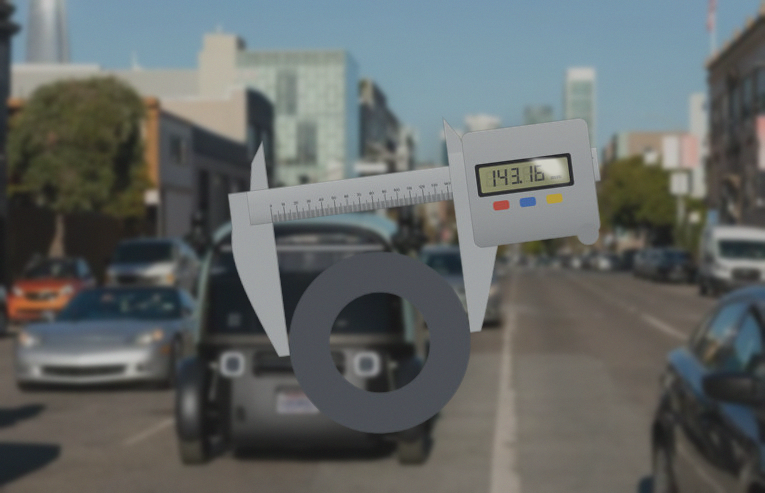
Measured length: 143.16 mm
